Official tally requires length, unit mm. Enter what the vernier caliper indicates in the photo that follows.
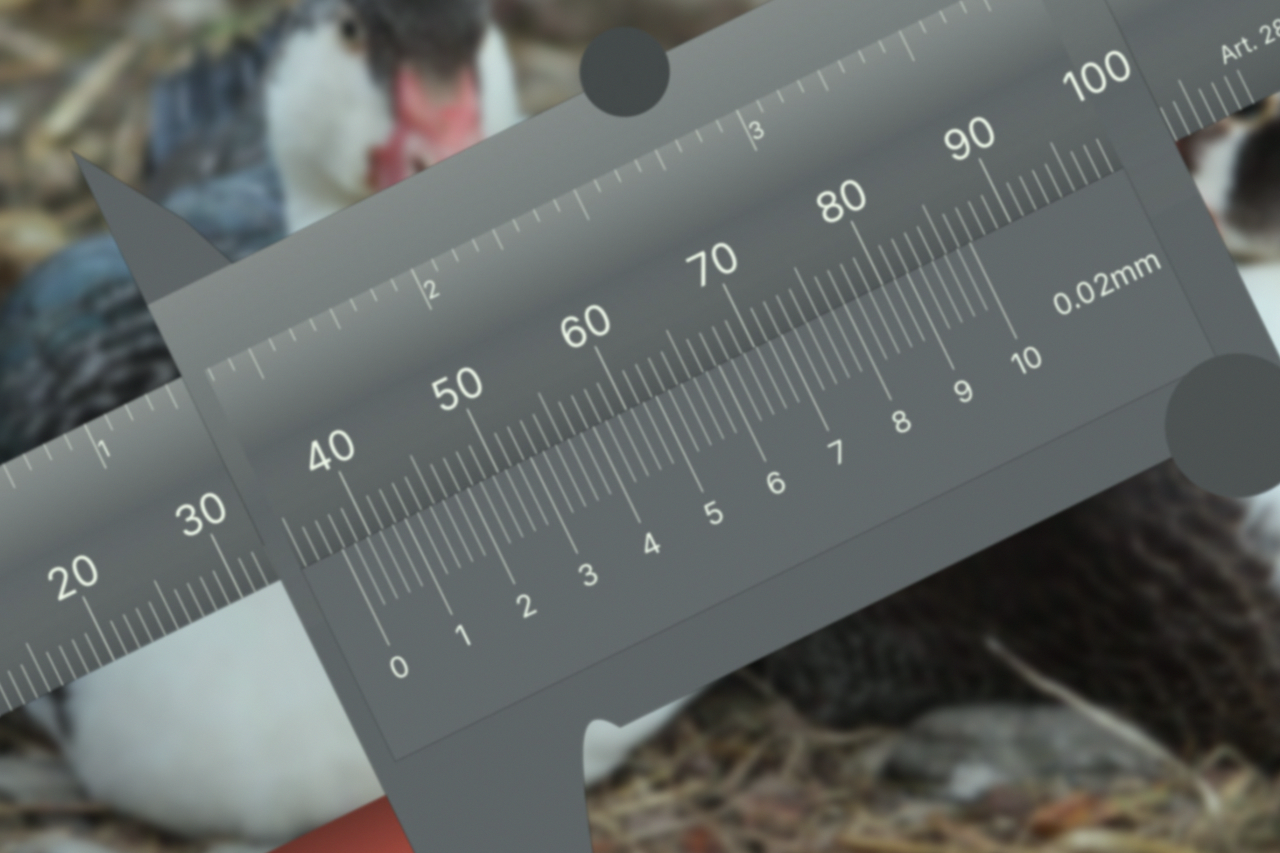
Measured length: 37.8 mm
